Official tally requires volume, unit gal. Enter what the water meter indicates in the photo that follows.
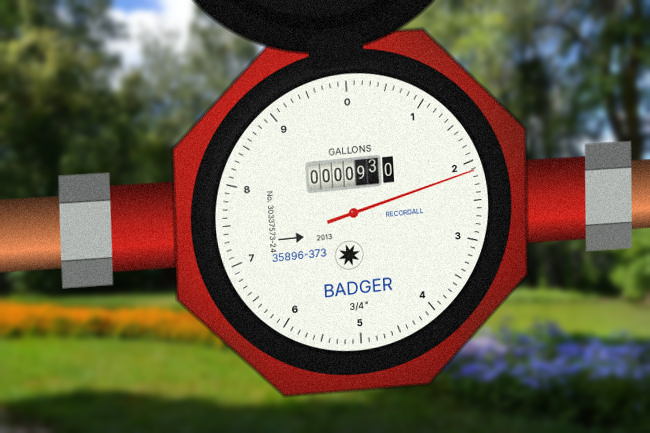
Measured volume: 932.1 gal
